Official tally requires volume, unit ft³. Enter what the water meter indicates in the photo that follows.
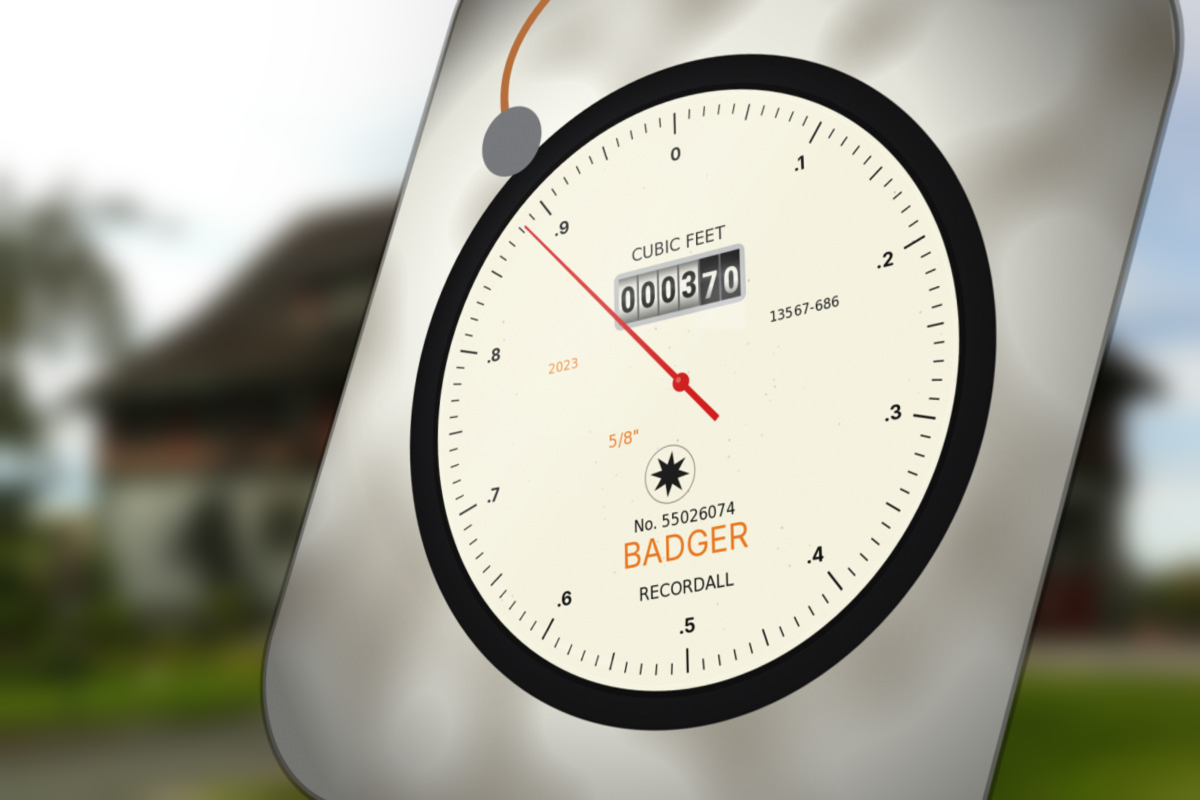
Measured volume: 369.88 ft³
